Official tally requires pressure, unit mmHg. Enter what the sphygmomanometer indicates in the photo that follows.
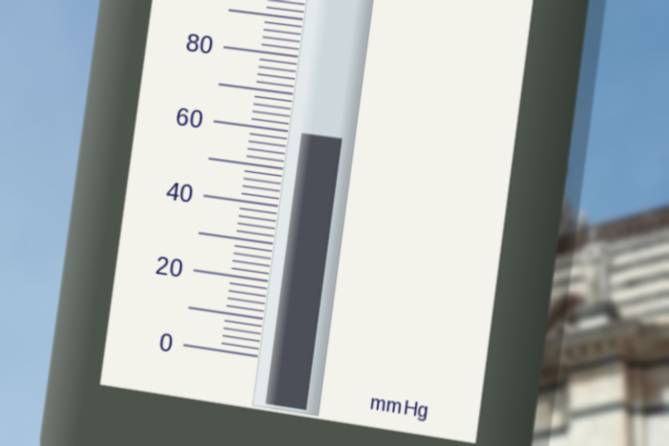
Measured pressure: 60 mmHg
